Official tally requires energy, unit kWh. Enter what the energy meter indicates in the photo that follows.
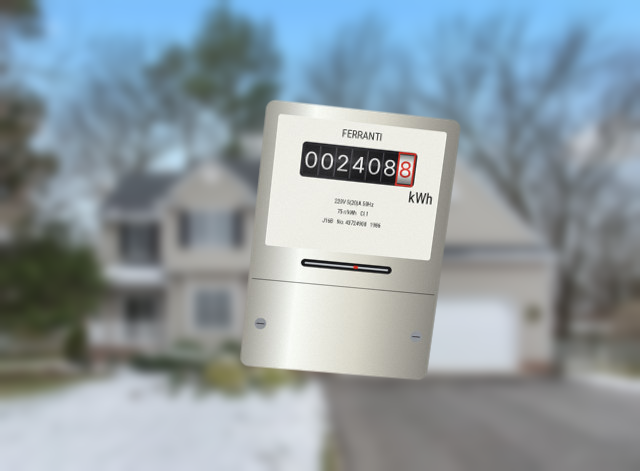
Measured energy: 2408.8 kWh
